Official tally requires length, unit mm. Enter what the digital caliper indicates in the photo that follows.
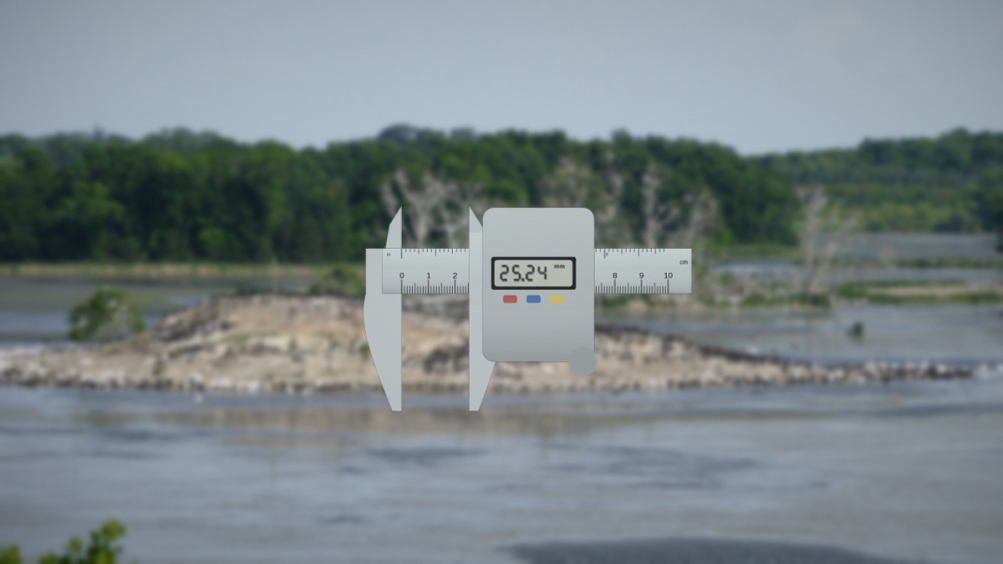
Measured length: 25.24 mm
